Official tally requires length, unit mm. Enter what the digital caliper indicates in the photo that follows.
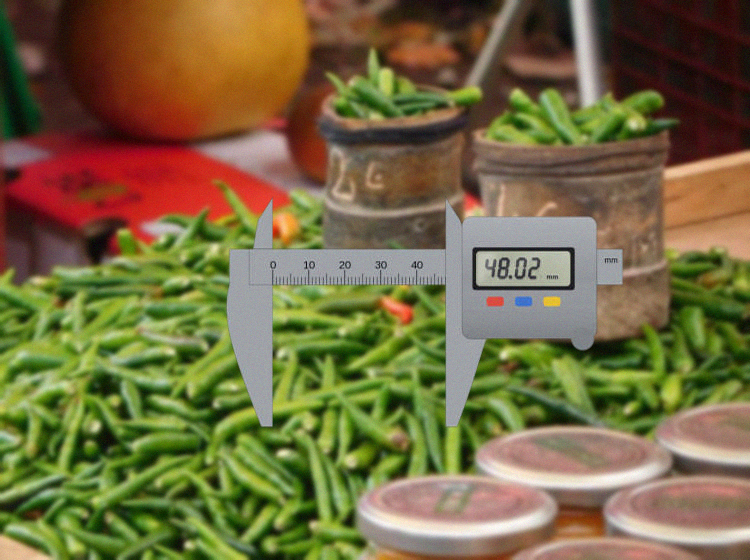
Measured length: 48.02 mm
